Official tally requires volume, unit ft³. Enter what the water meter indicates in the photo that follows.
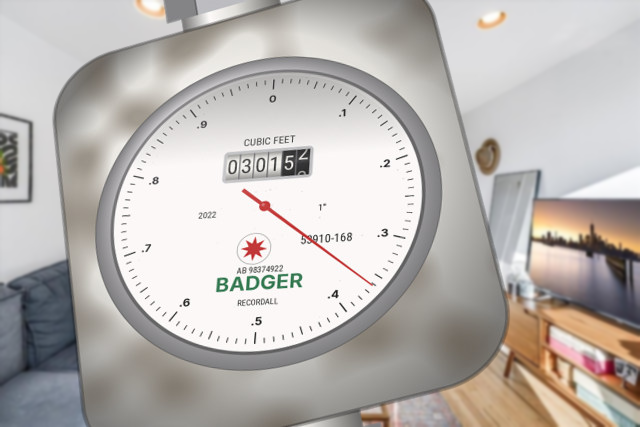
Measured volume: 30152.36 ft³
